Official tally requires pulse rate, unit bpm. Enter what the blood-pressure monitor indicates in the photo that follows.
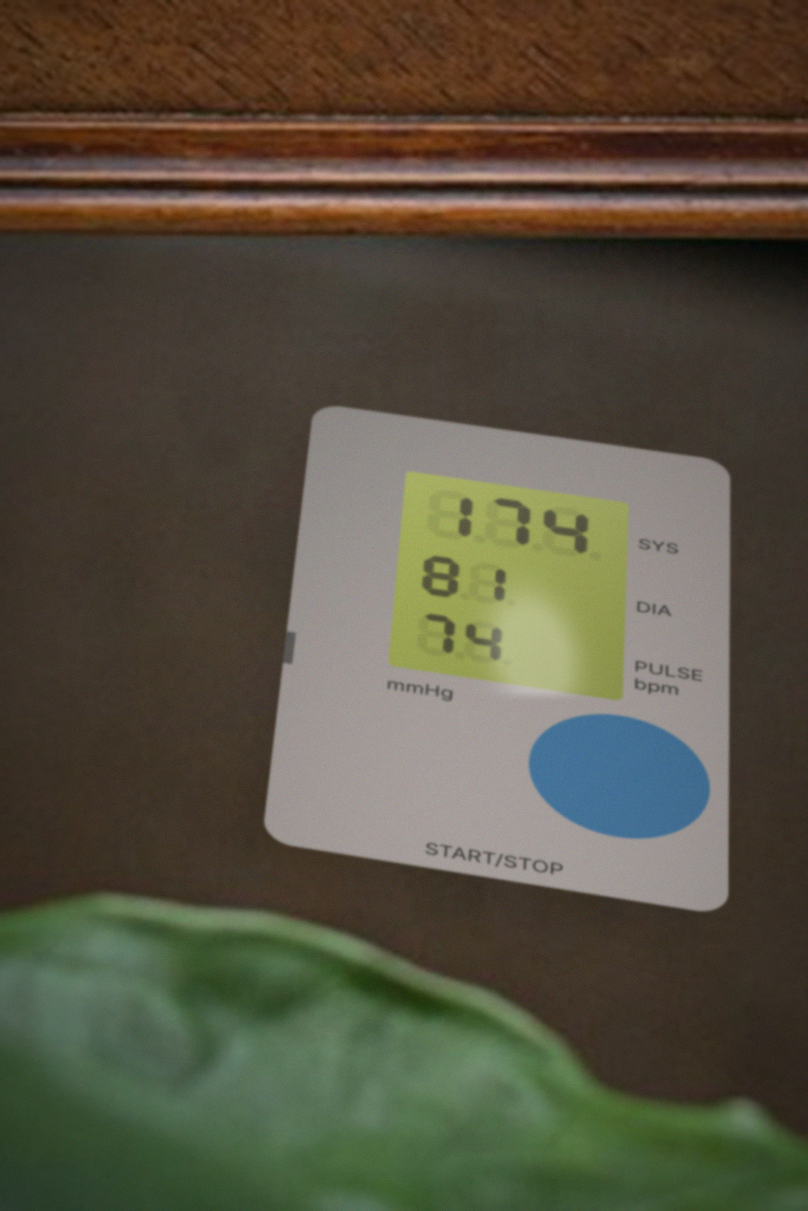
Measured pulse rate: 74 bpm
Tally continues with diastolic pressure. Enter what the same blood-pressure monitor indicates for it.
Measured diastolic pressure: 81 mmHg
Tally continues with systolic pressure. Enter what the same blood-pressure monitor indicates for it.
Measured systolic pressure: 174 mmHg
